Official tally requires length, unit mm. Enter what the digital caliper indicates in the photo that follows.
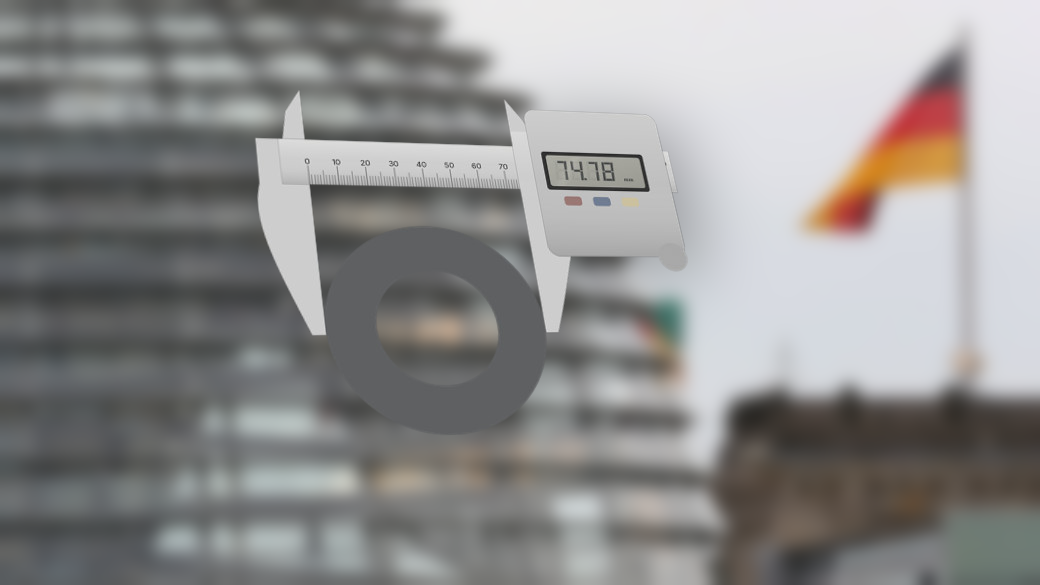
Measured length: 74.78 mm
